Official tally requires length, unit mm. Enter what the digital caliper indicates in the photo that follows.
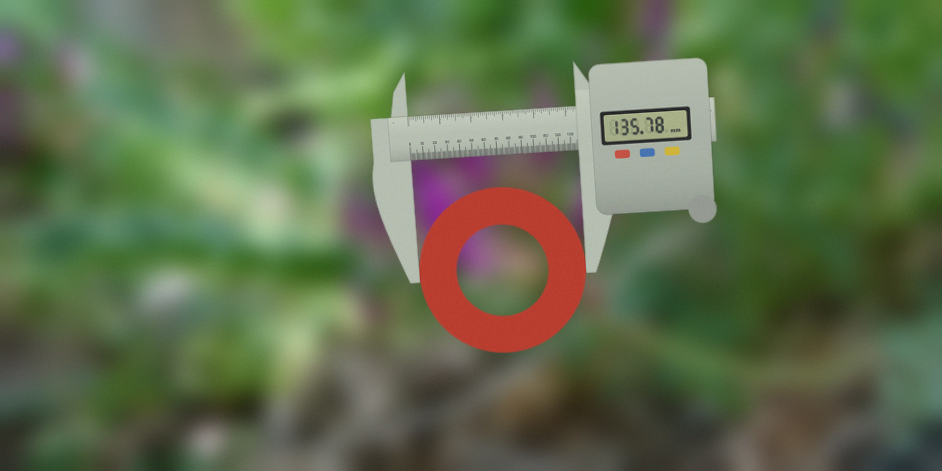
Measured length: 135.78 mm
